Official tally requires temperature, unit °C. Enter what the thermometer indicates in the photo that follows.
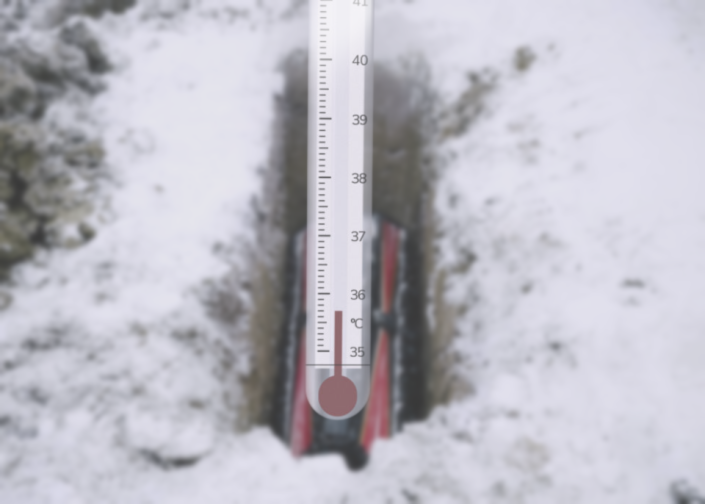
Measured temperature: 35.7 °C
